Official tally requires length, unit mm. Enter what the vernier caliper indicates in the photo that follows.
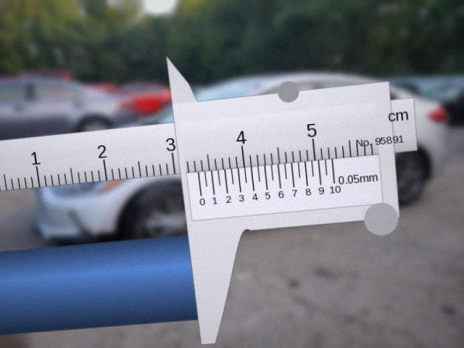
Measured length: 33.4 mm
